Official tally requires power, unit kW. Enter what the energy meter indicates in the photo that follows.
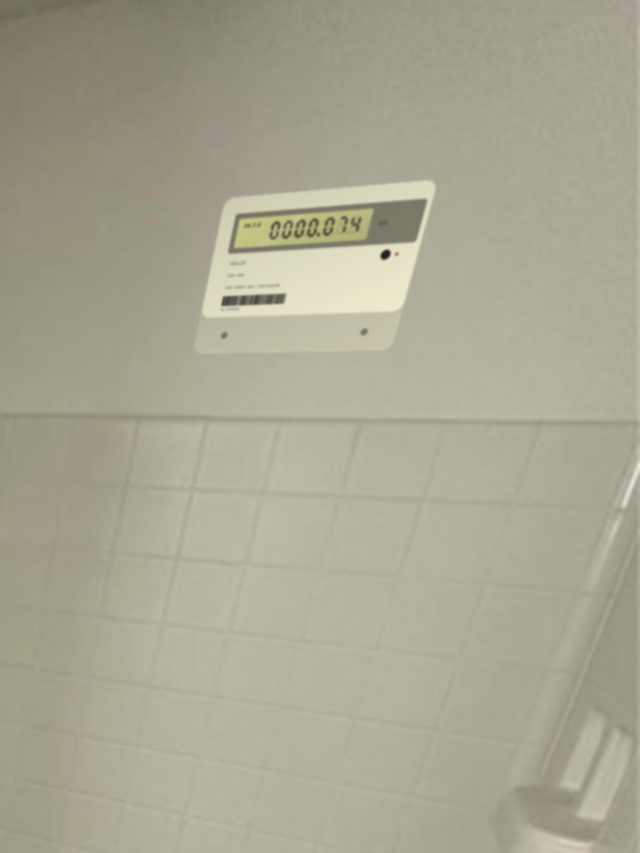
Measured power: 0.074 kW
